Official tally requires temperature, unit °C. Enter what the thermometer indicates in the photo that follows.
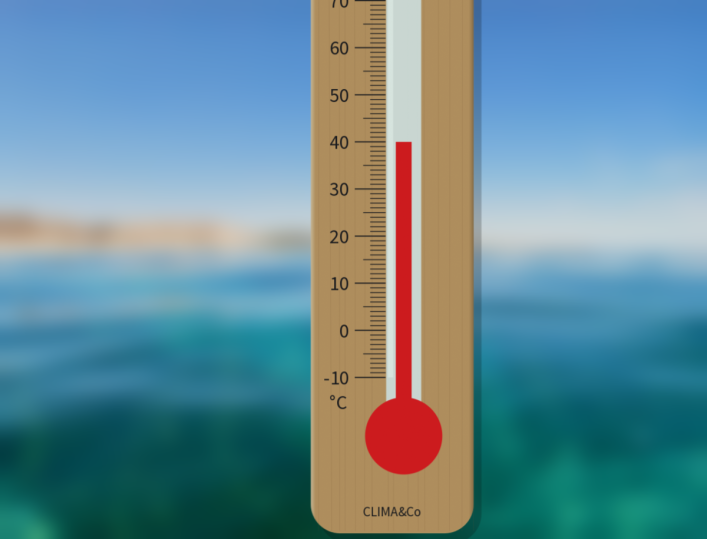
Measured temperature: 40 °C
